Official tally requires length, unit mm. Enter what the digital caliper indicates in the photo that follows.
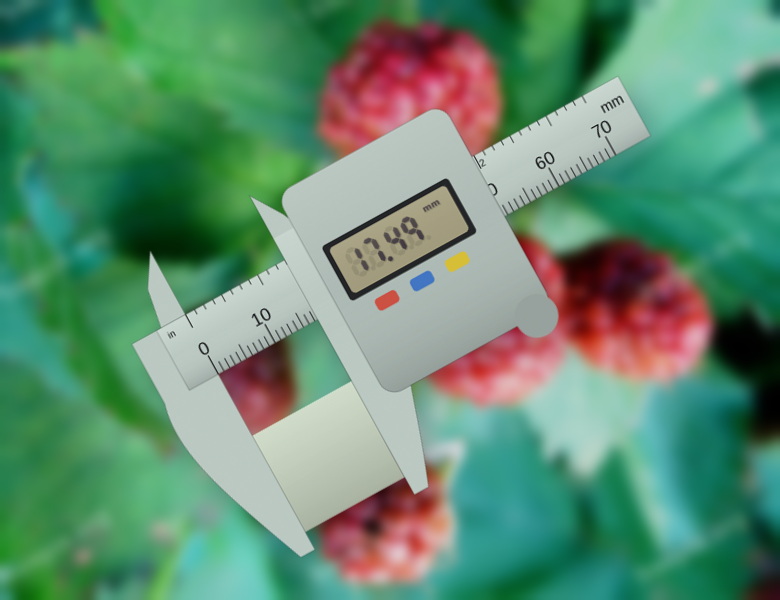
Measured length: 17.49 mm
